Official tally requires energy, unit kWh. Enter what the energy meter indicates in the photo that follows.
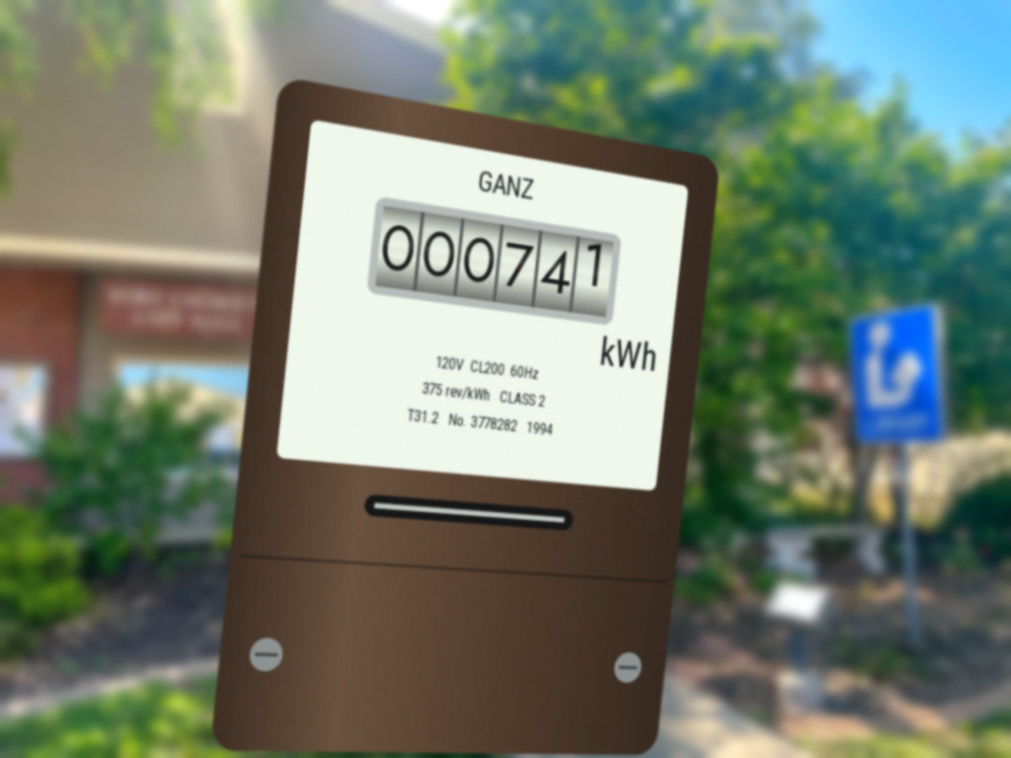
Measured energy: 741 kWh
